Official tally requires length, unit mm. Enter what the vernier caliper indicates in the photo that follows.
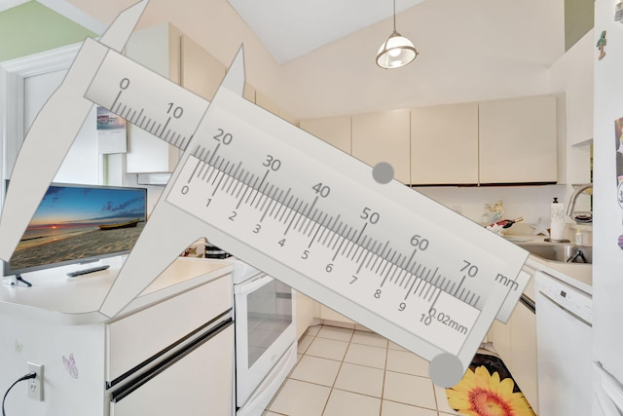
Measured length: 18.4 mm
